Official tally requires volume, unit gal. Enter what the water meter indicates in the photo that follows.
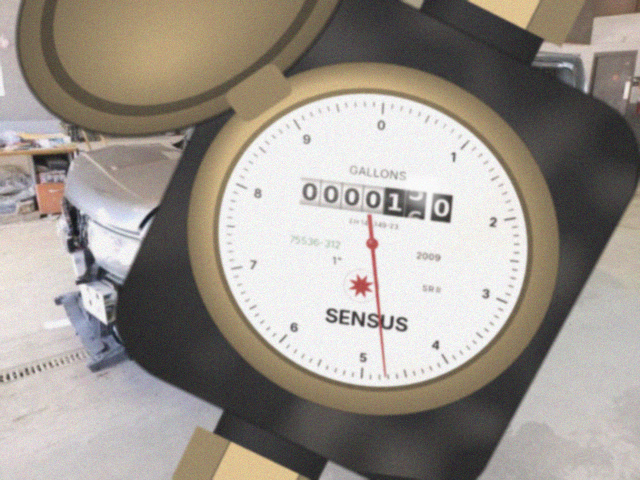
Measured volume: 154.7 gal
